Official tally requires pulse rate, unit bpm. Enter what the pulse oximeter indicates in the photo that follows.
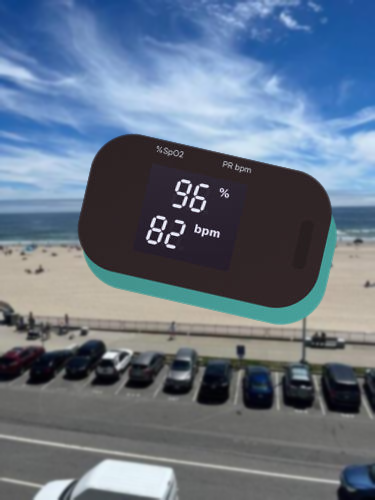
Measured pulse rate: 82 bpm
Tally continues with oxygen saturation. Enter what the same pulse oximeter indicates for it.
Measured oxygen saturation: 96 %
